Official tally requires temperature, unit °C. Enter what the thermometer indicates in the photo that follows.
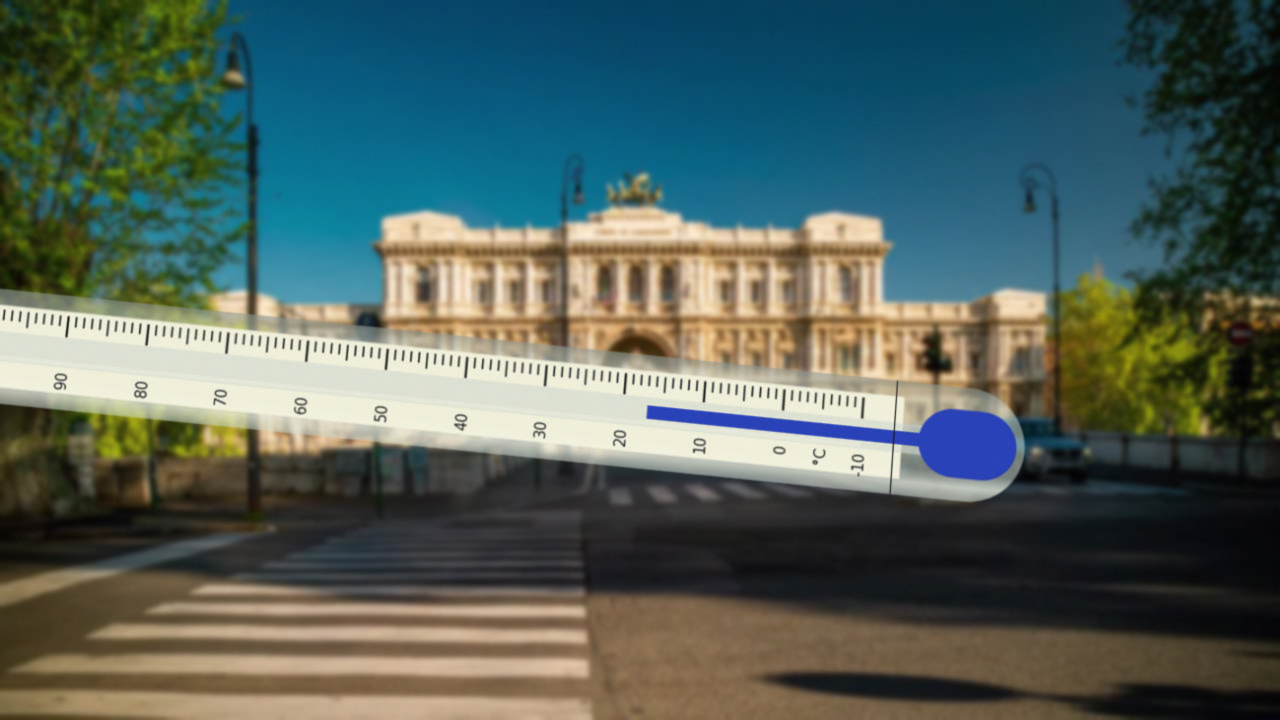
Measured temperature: 17 °C
